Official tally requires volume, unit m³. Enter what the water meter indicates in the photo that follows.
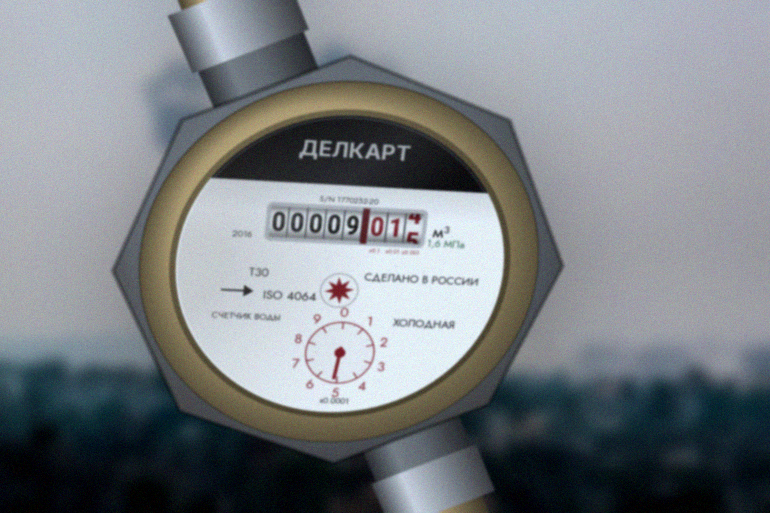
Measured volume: 9.0145 m³
